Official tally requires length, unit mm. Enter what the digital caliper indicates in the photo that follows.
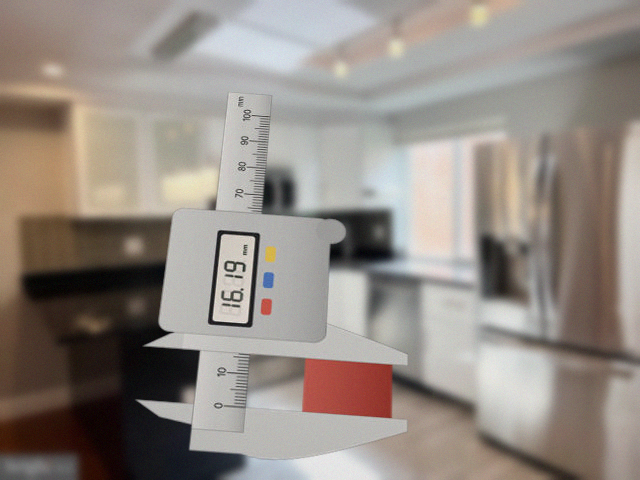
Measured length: 16.19 mm
